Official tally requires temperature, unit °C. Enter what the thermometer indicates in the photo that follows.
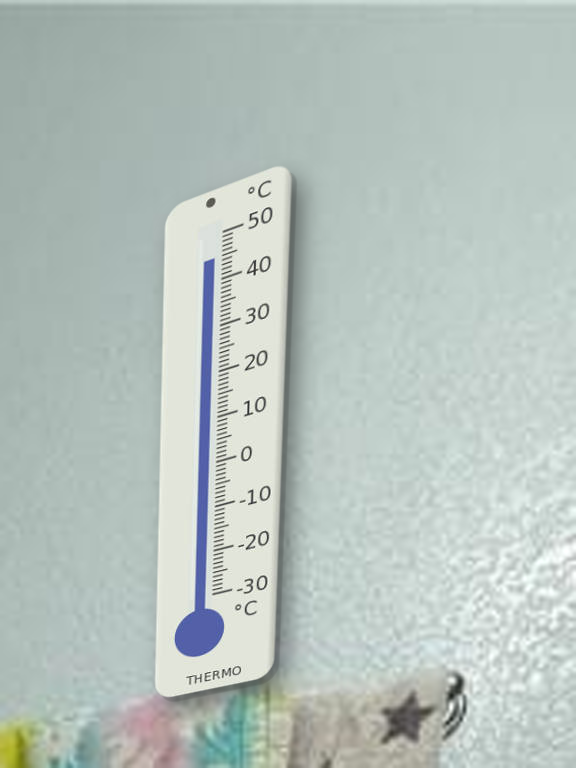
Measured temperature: 45 °C
